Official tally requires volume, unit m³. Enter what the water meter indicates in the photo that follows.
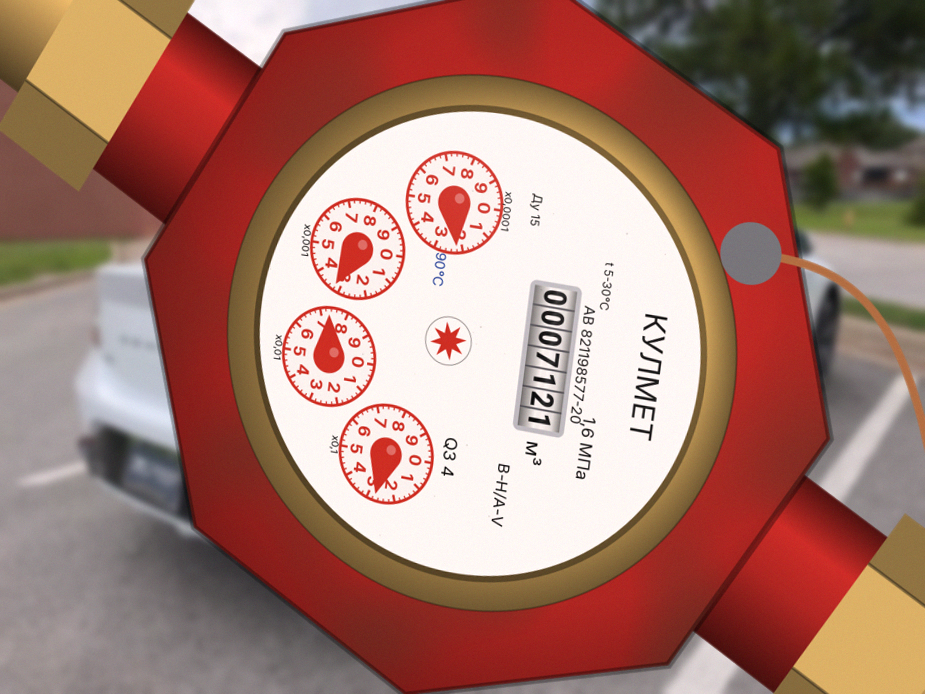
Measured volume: 7121.2732 m³
